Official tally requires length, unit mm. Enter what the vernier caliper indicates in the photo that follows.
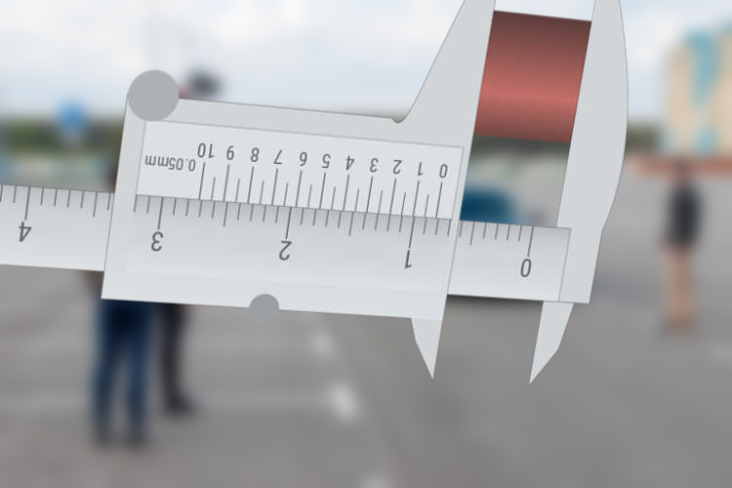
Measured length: 8.2 mm
